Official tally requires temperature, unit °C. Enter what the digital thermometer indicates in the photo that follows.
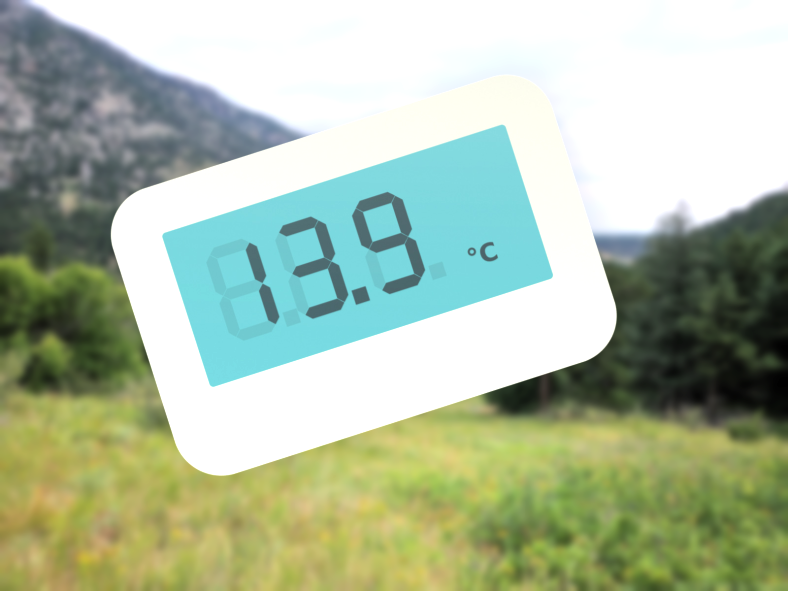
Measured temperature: 13.9 °C
